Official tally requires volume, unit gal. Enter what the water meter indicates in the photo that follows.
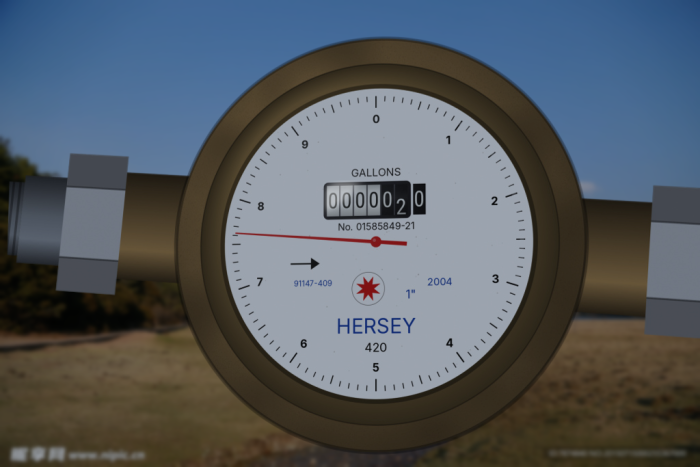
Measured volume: 17.6 gal
